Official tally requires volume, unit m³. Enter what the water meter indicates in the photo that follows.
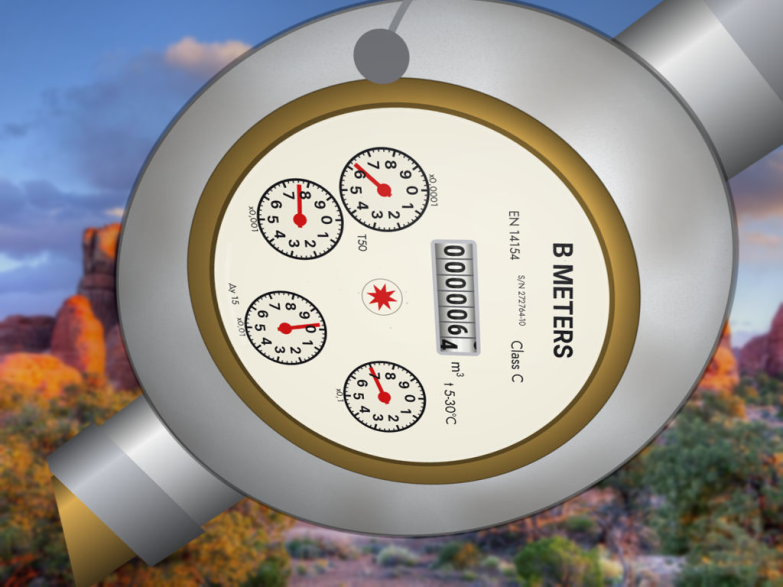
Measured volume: 63.6976 m³
